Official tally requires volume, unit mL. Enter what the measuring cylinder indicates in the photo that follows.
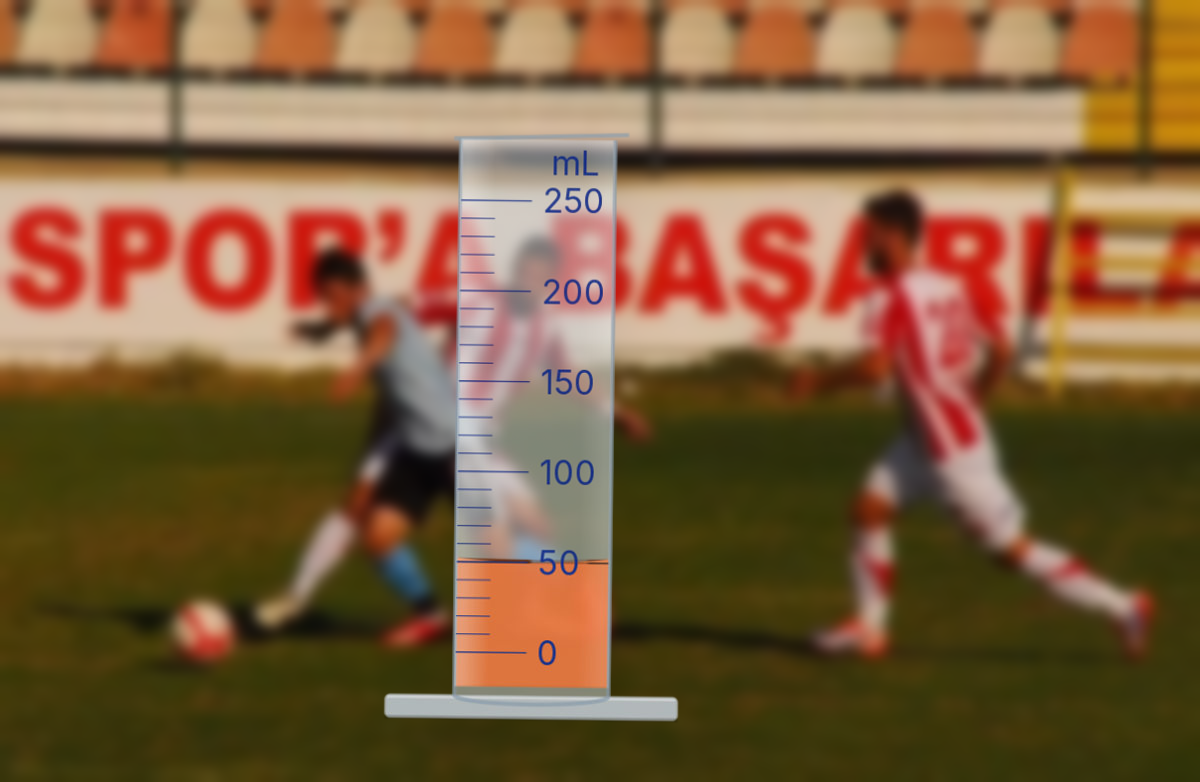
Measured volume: 50 mL
